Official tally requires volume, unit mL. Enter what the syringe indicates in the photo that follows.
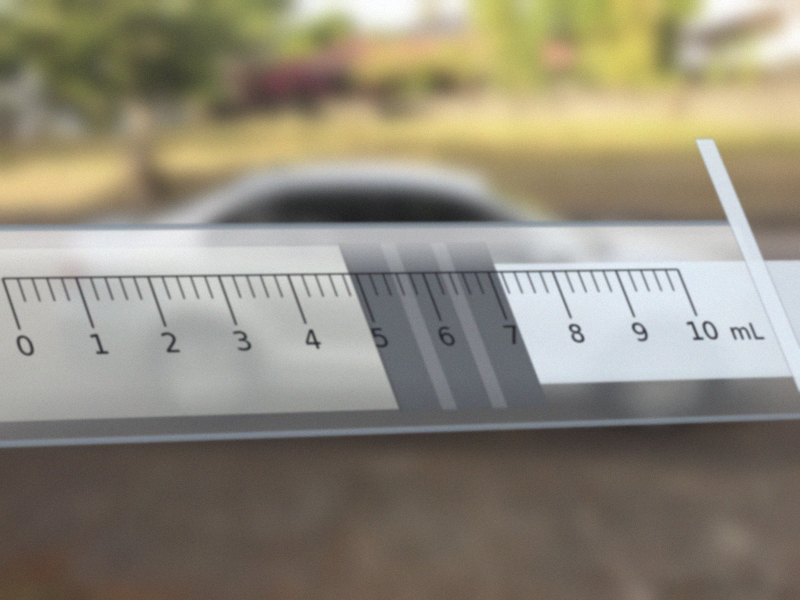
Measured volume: 4.9 mL
